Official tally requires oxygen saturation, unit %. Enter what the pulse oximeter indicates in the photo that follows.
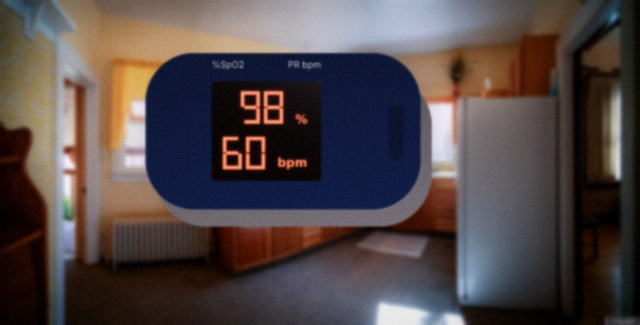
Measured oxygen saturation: 98 %
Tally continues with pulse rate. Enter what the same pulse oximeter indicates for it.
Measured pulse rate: 60 bpm
